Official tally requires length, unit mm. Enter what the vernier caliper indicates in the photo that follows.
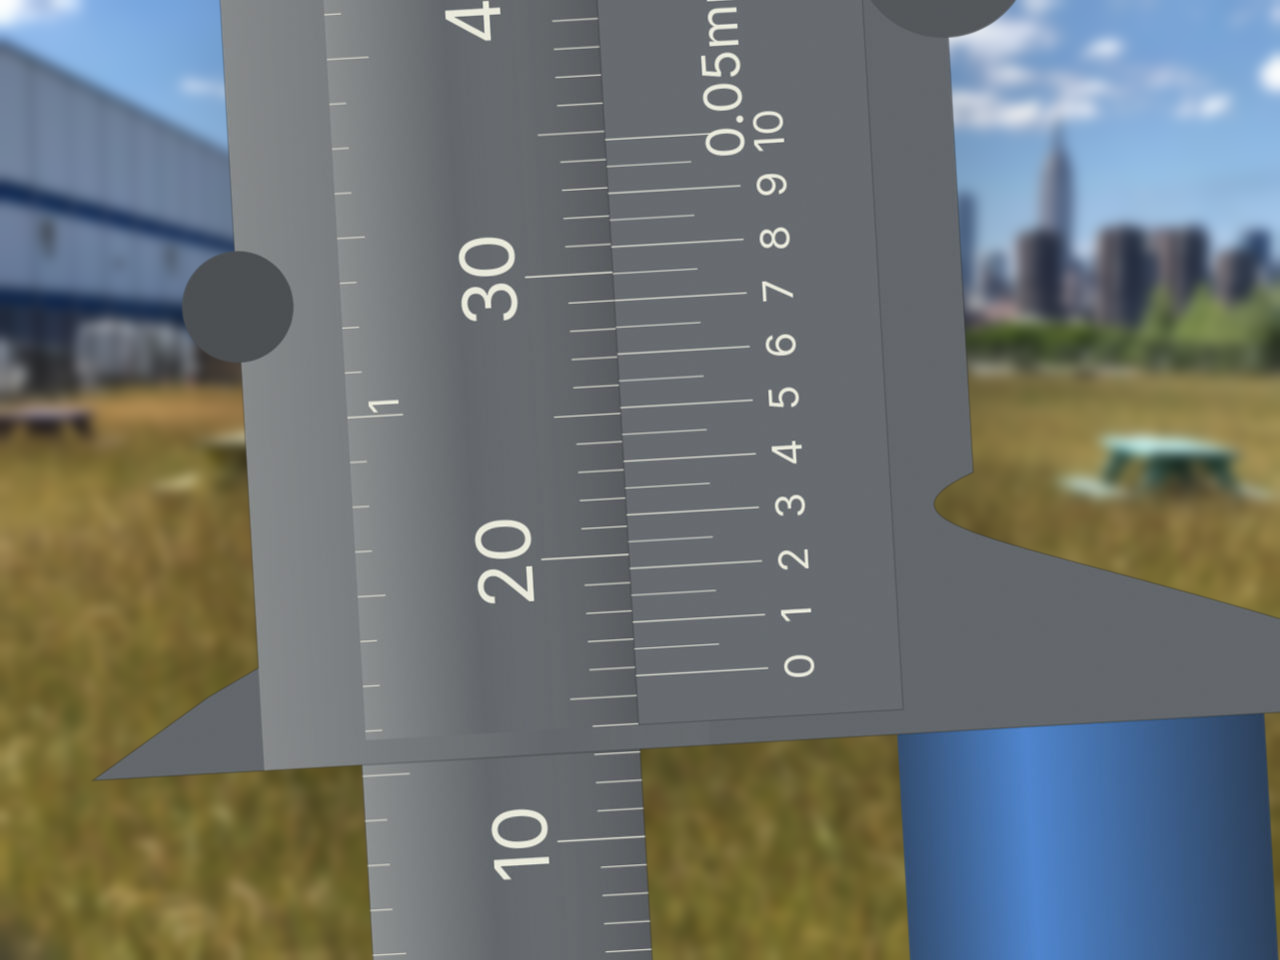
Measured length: 15.70 mm
